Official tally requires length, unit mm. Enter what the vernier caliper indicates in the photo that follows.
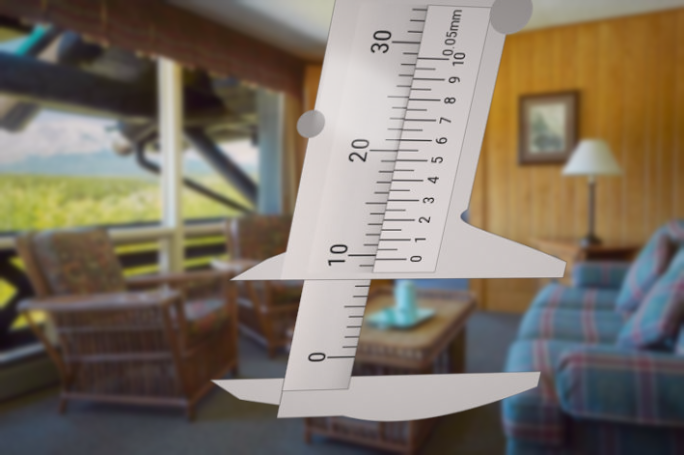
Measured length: 9.6 mm
